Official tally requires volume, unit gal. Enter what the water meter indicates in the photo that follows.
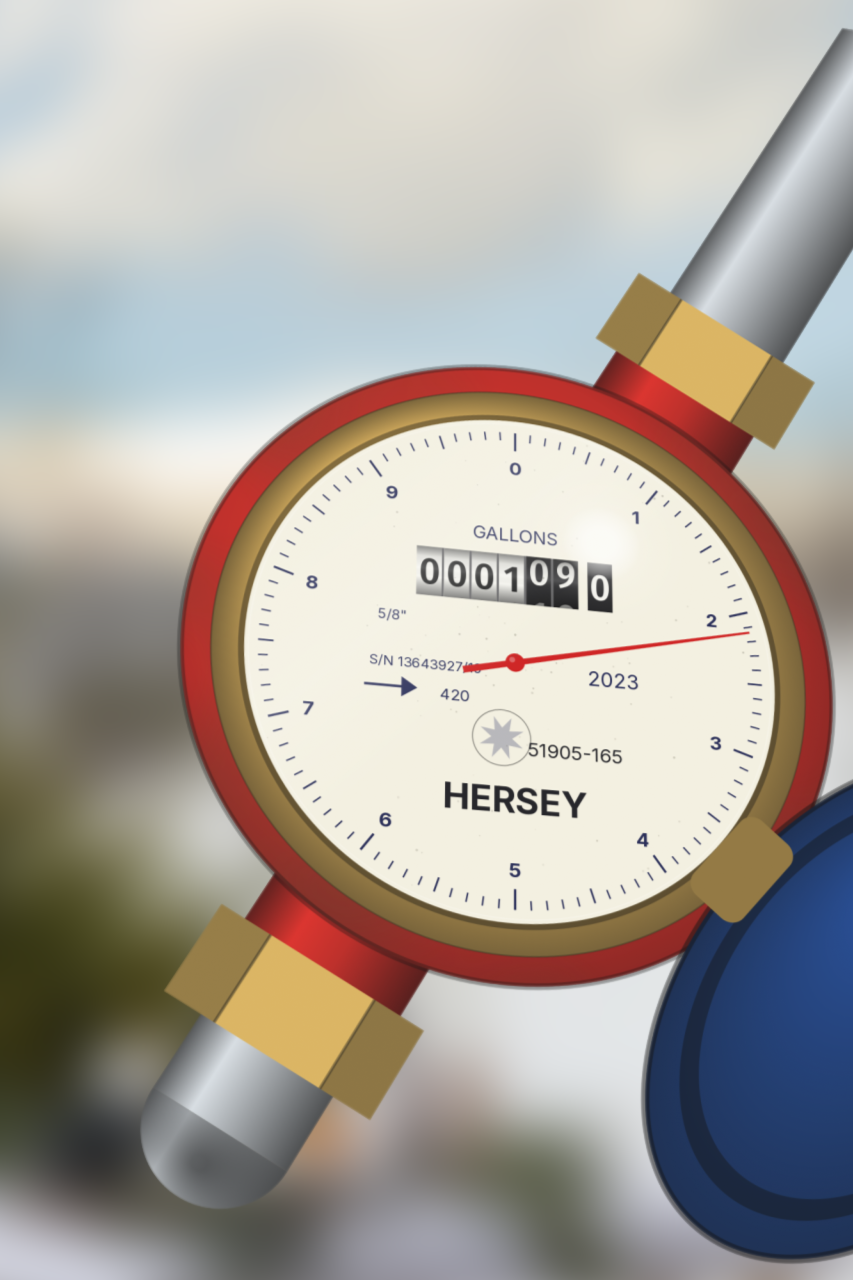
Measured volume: 1092.1 gal
